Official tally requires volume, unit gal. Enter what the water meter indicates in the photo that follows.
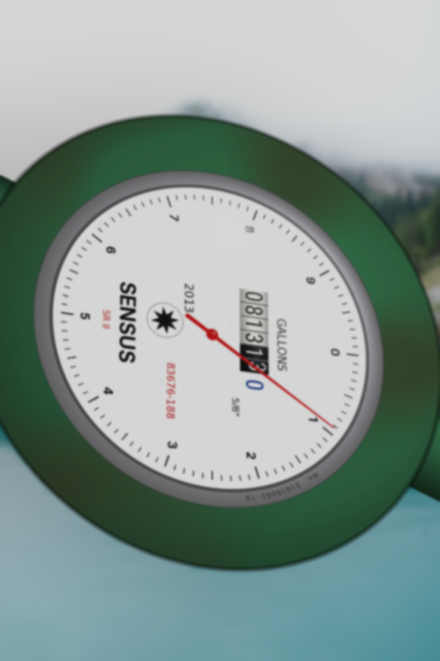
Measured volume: 813130.9 gal
